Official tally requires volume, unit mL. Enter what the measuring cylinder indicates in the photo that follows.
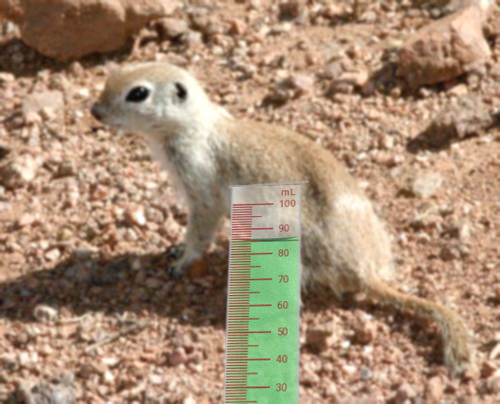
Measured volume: 85 mL
